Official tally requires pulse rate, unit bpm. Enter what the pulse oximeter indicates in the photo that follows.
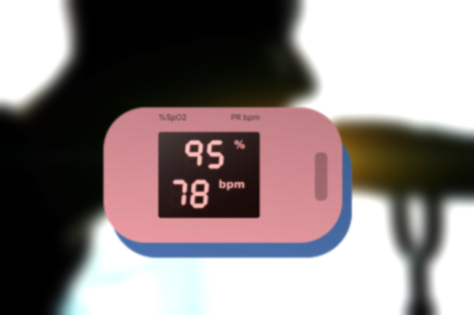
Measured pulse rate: 78 bpm
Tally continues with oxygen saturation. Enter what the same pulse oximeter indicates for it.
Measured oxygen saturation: 95 %
